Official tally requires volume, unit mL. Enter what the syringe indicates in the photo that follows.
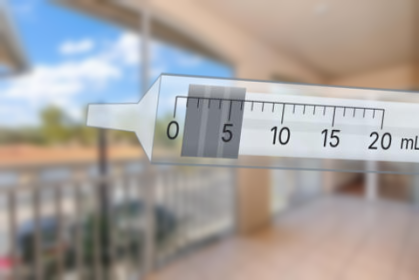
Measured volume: 1 mL
